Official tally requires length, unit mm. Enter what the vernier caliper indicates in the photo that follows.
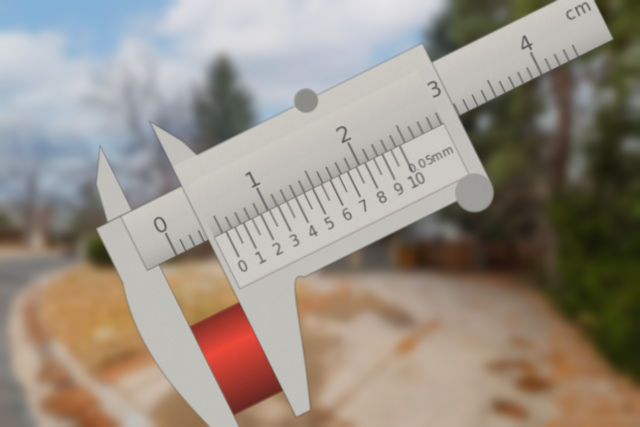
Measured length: 5.4 mm
